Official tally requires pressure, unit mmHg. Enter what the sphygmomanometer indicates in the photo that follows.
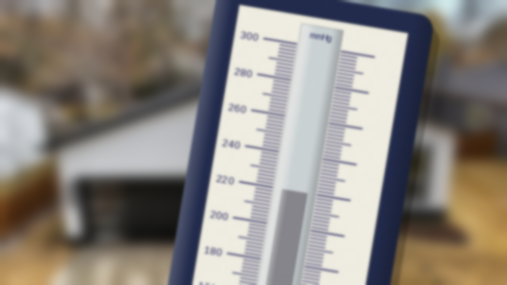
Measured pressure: 220 mmHg
